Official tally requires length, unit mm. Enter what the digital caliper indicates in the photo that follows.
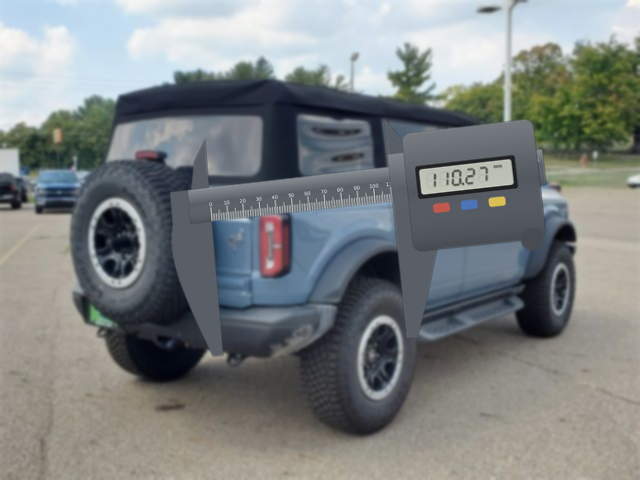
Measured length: 110.27 mm
